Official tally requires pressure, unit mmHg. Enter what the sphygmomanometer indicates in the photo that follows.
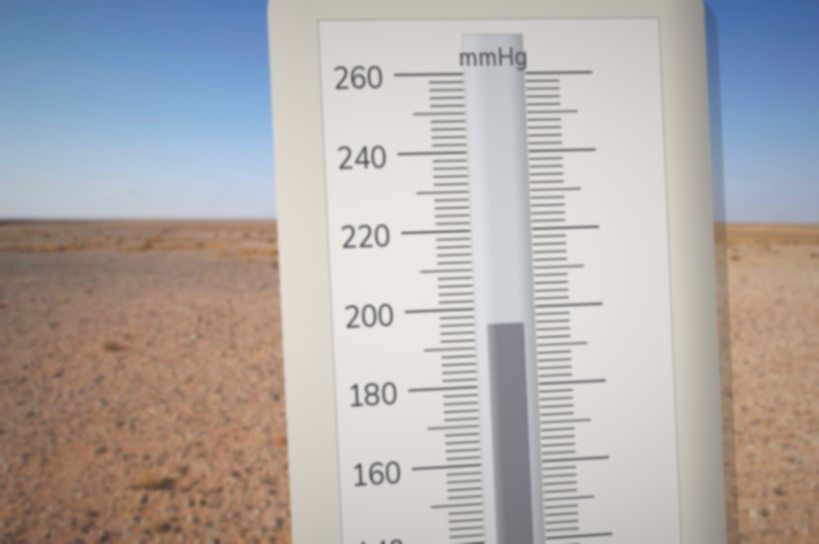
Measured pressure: 196 mmHg
